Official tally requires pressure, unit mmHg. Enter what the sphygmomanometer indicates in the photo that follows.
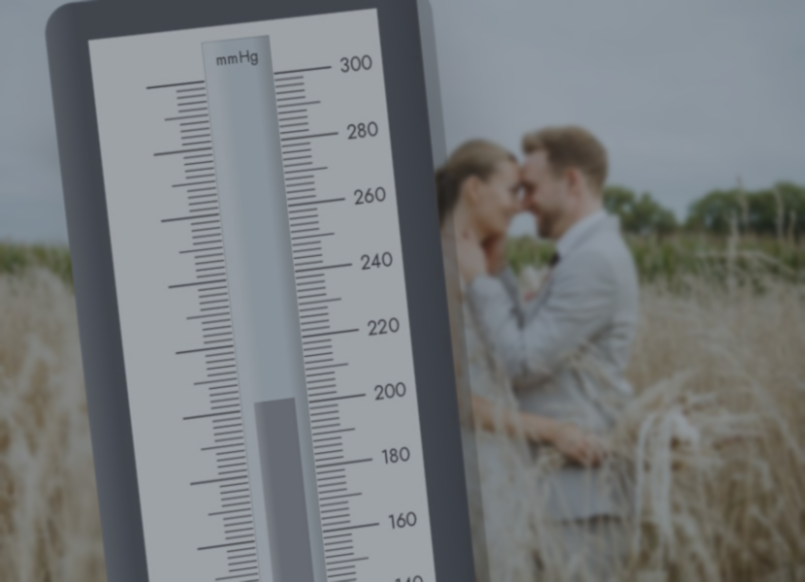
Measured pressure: 202 mmHg
